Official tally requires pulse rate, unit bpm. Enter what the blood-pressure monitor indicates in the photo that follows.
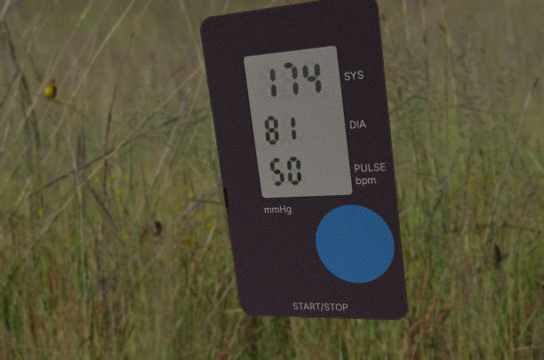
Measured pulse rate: 50 bpm
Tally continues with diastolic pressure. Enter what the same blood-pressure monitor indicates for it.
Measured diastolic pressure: 81 mmHg
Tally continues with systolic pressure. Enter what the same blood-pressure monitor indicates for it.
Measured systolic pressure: 174 mmHg
